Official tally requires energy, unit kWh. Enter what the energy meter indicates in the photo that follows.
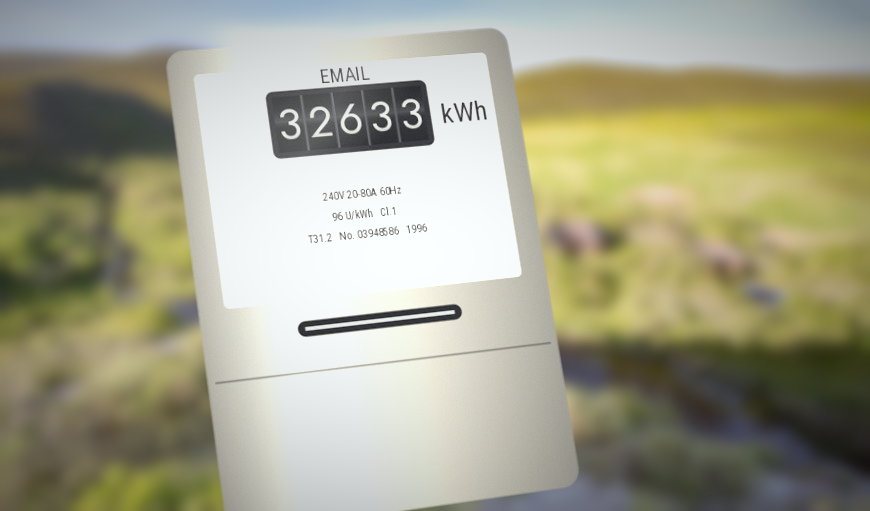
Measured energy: 32633 kWh
